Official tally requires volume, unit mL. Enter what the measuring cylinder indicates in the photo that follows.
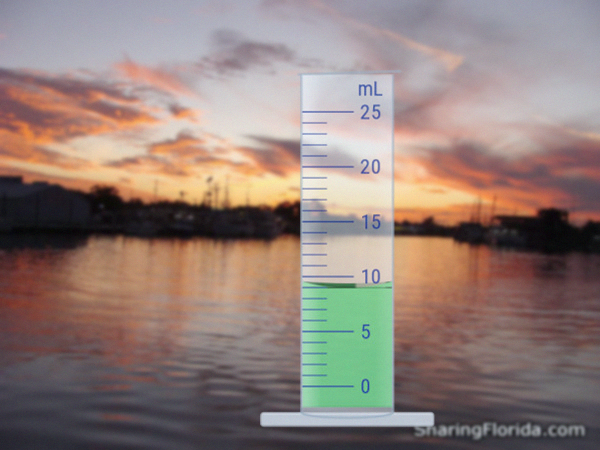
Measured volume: 9 mL
